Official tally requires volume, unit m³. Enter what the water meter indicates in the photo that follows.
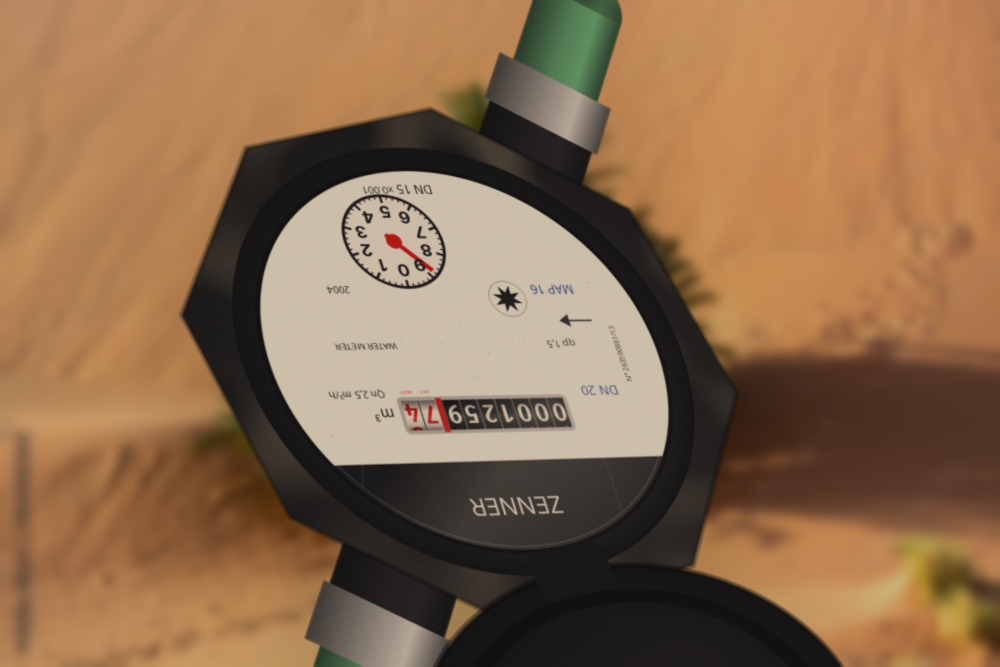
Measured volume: 1259.738 m³
